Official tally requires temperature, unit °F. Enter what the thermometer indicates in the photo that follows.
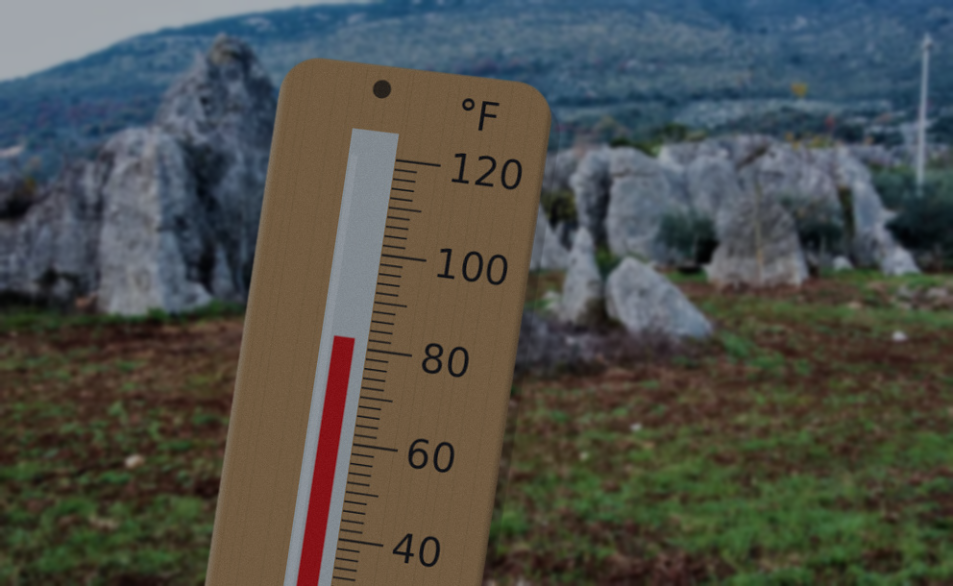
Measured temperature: 82 °F
